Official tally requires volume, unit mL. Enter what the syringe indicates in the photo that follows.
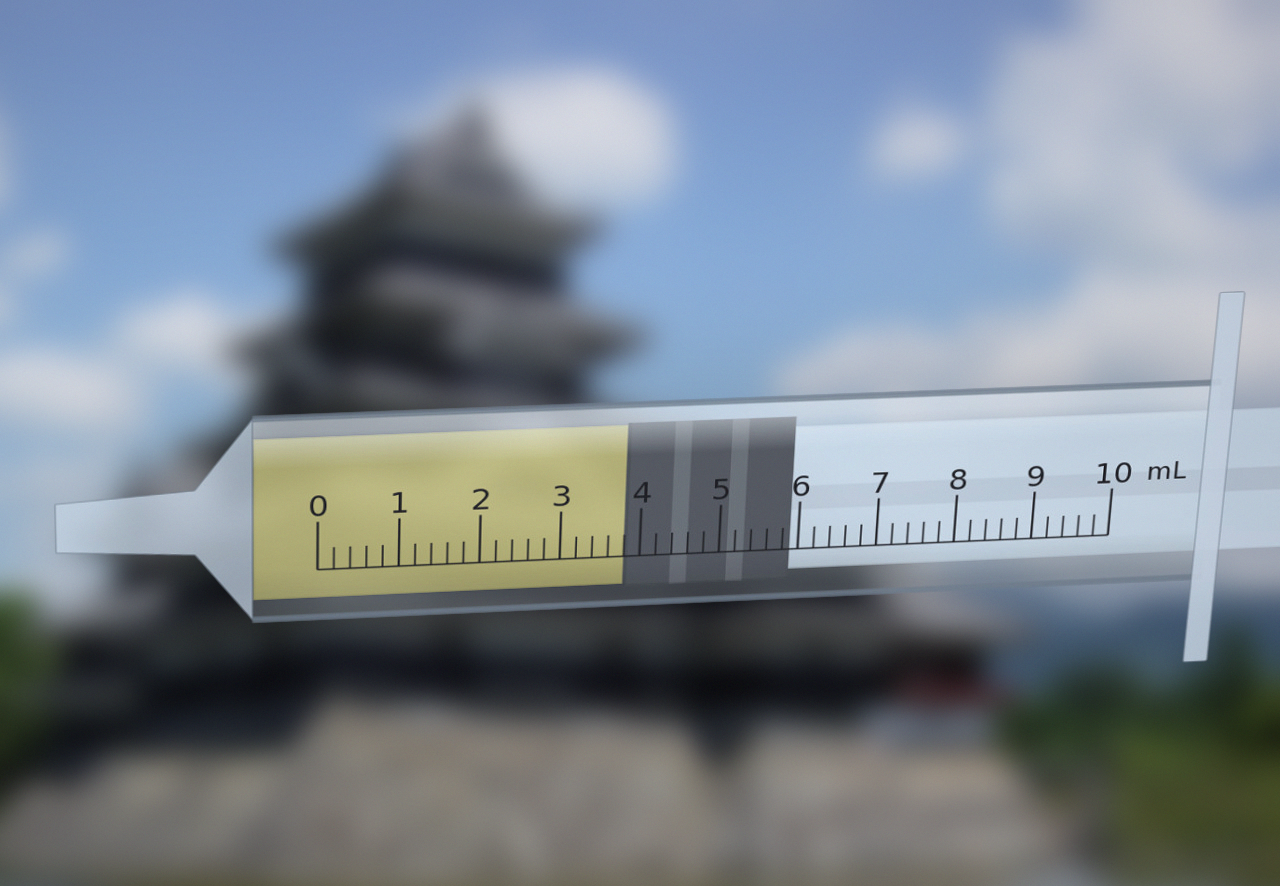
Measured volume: 3.8 mL
